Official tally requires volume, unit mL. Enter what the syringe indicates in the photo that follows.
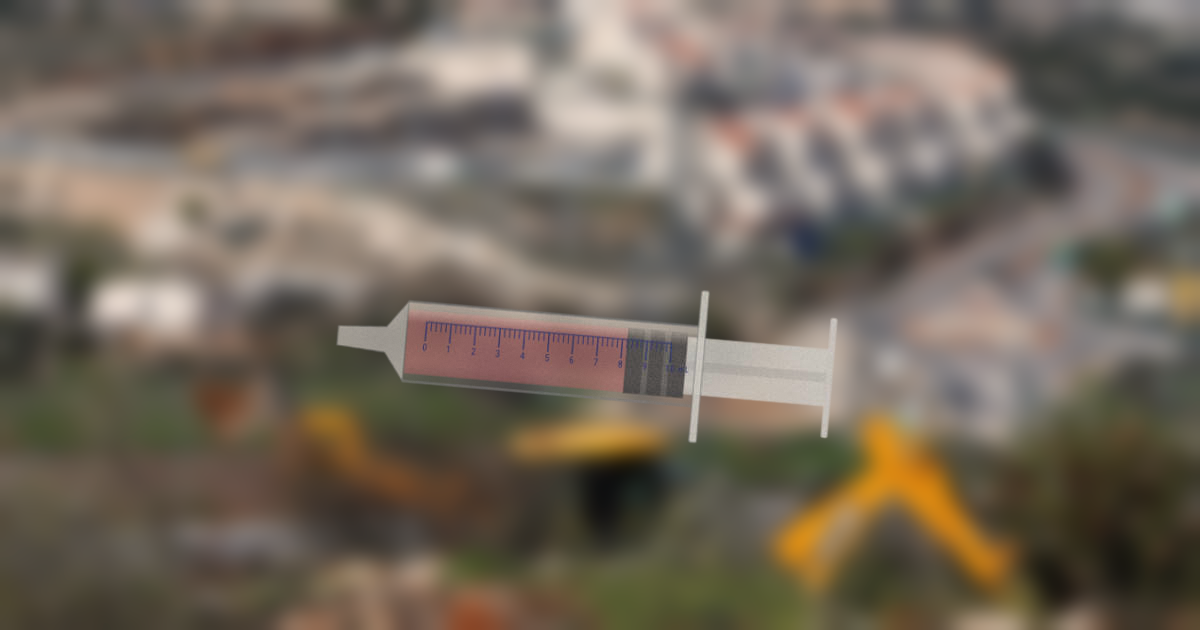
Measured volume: 8.2 mL
